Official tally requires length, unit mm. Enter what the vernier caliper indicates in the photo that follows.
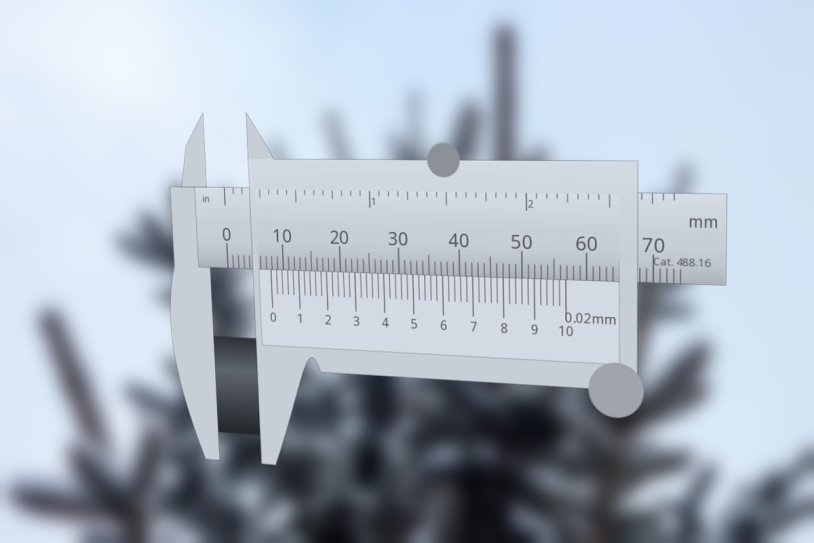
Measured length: 7.8 mm
